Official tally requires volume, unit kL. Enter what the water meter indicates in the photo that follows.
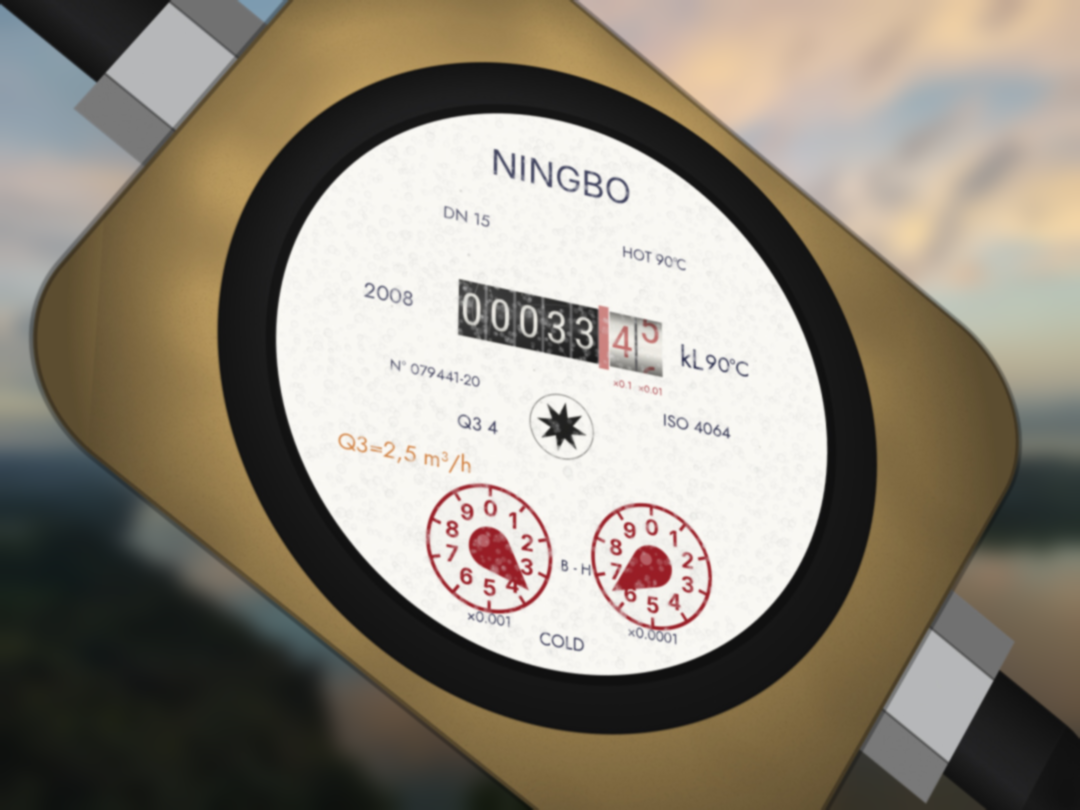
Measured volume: 33.4536 kL
